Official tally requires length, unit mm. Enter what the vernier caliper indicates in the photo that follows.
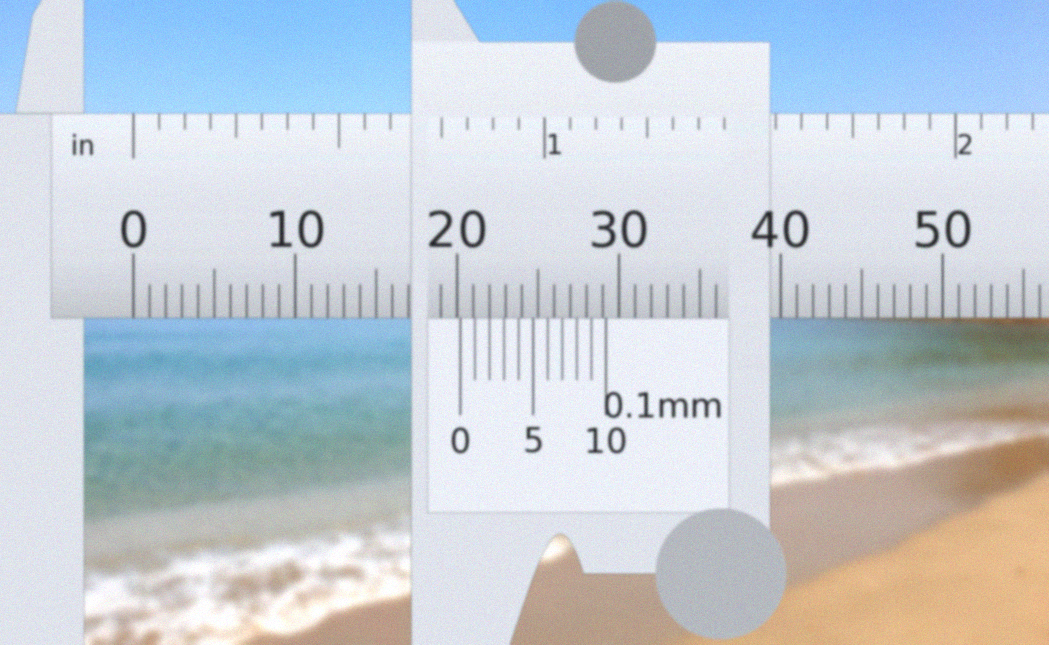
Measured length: 20.2 mm
